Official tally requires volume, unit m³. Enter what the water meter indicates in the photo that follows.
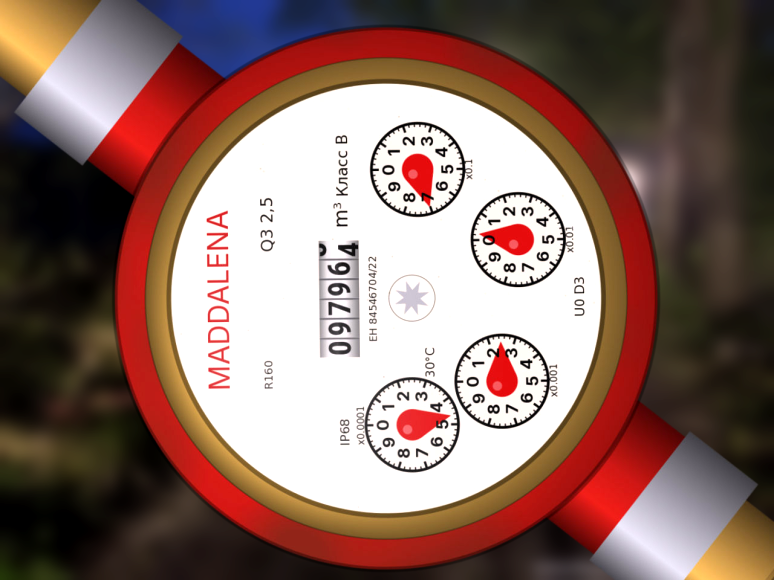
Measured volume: 97963.7024 m³
